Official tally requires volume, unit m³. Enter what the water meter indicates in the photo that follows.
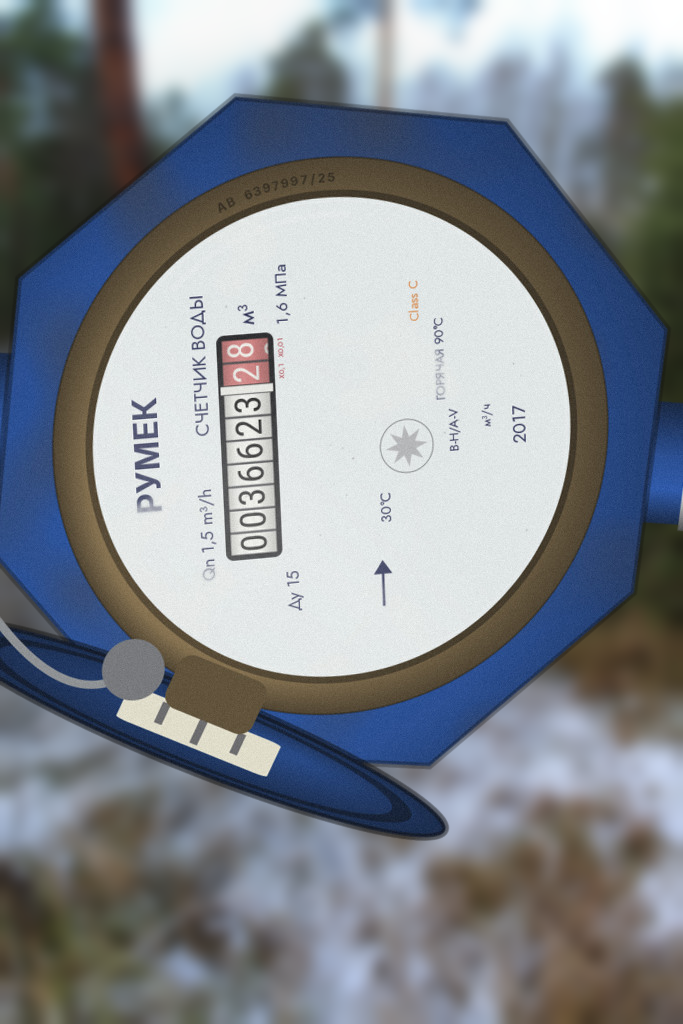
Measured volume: 36623.28 m³
